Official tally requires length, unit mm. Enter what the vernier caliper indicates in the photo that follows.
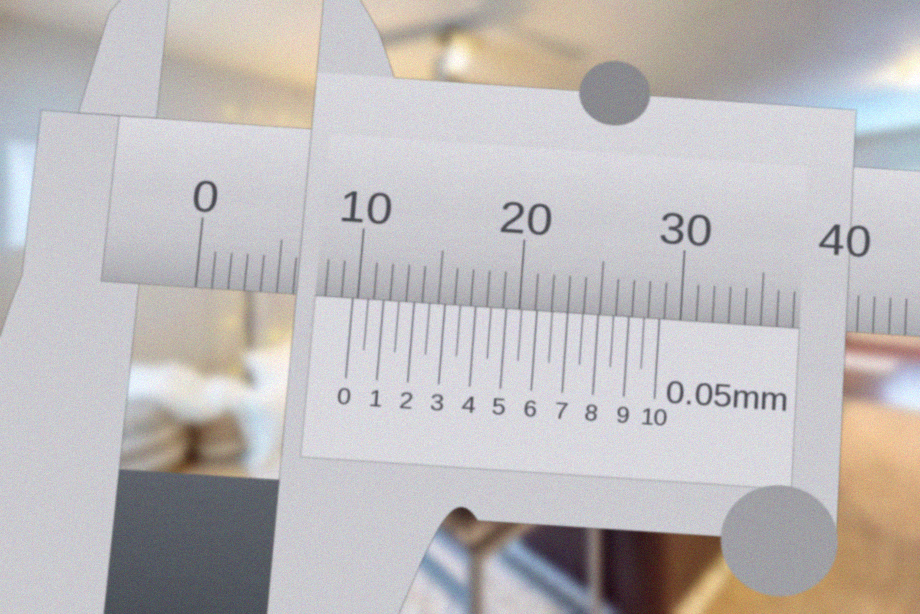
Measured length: 9.7 mm
